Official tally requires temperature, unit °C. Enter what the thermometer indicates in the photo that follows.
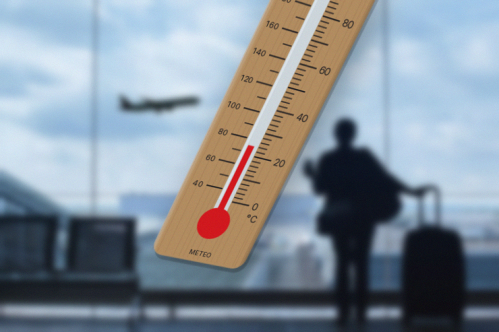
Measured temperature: 24 °C
